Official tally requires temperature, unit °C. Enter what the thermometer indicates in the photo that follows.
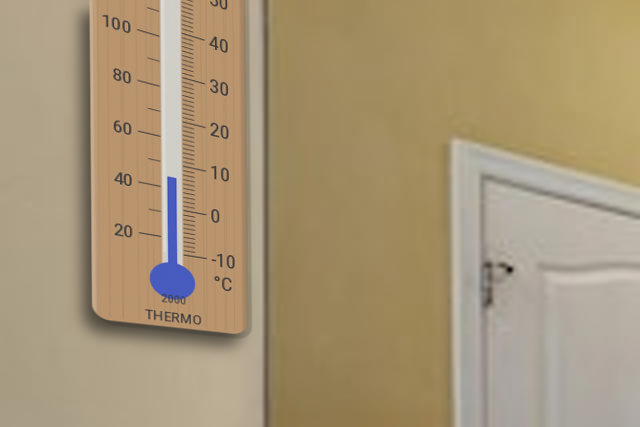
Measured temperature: 7 °C
